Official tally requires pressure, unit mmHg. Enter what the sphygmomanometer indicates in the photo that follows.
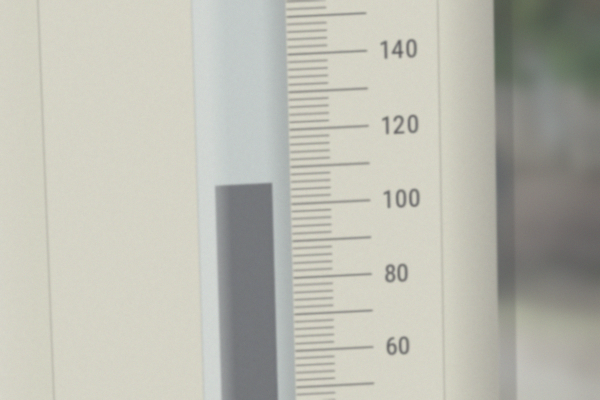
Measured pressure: 106 mmHg
